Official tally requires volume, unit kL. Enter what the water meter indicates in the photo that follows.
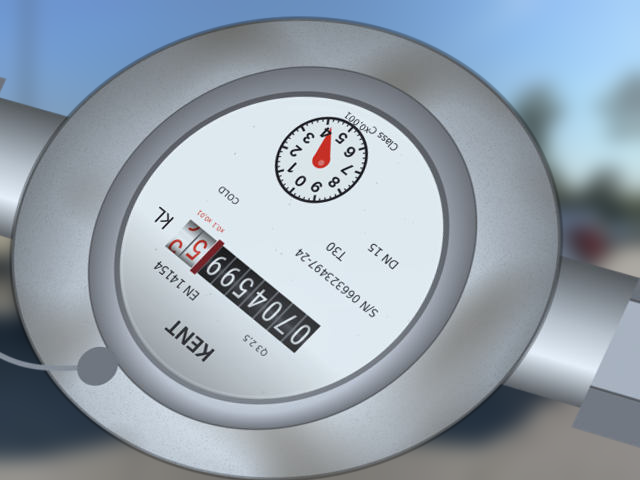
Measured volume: 704599.554 kL
